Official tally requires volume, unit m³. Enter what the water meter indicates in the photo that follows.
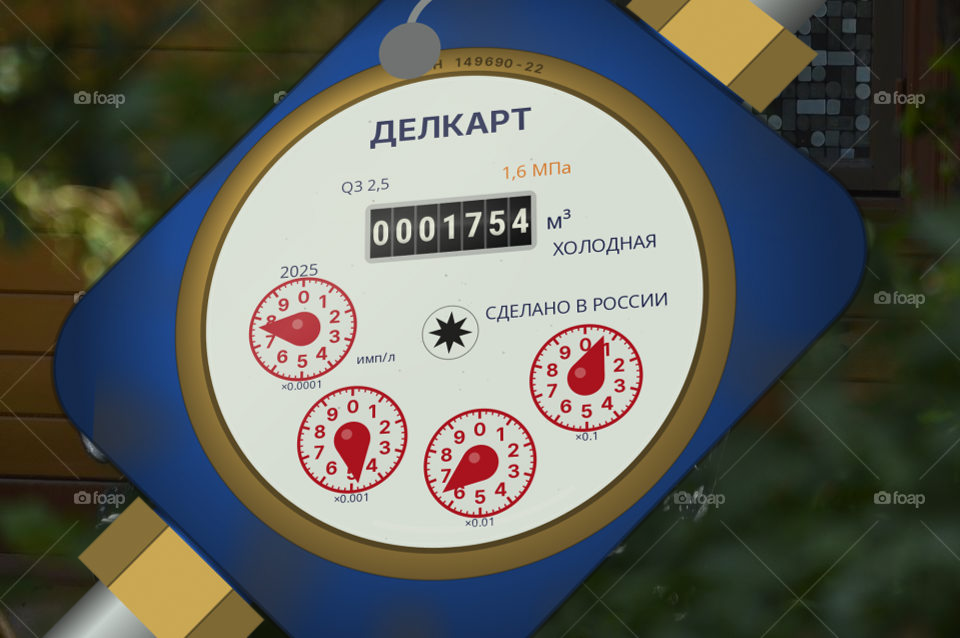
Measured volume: 1754.0647 m³
